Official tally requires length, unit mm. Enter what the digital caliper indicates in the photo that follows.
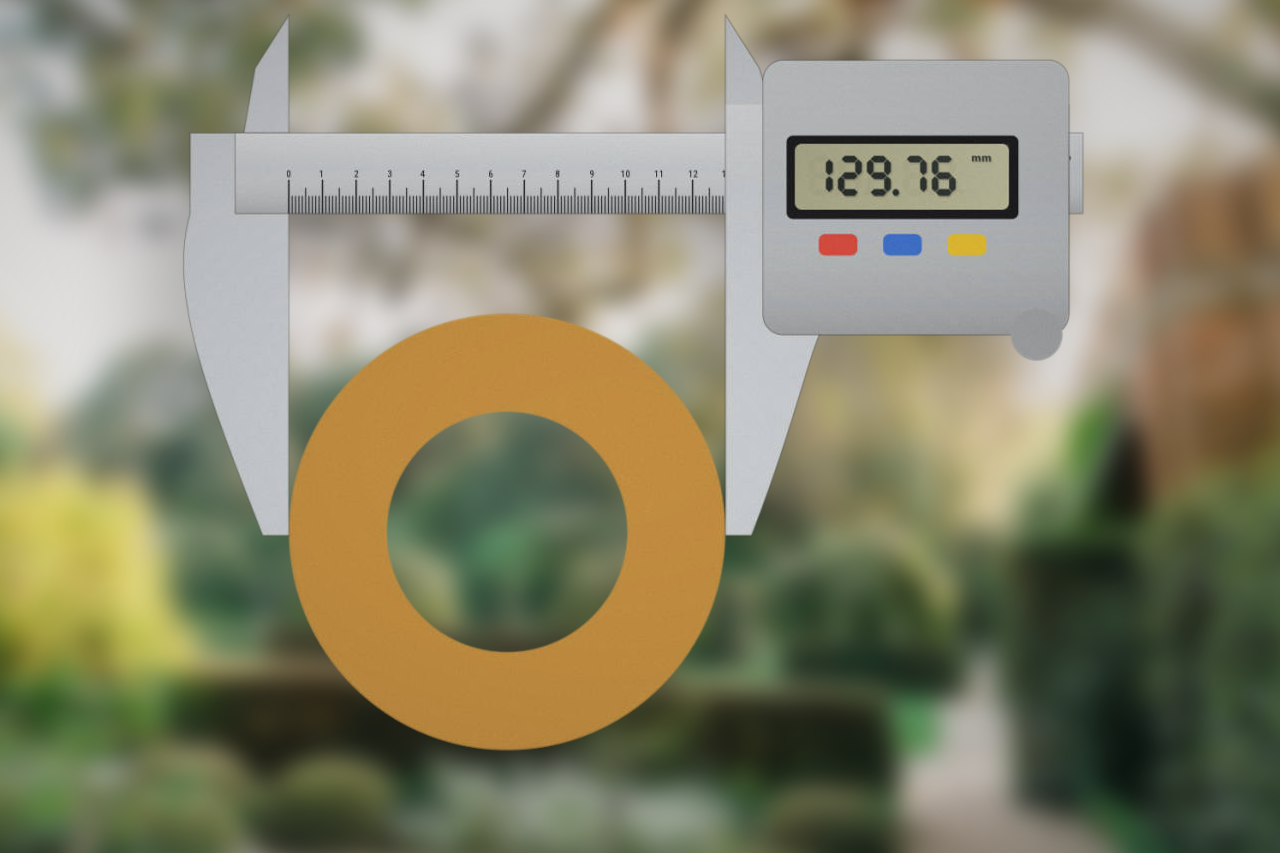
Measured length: 129.76 mm
